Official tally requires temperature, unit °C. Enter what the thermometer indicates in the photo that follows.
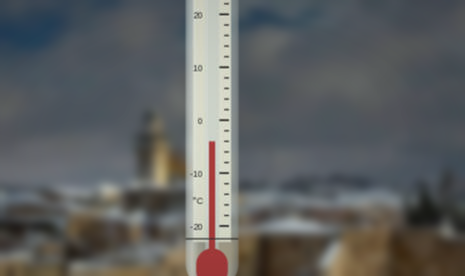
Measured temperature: -4 °C
